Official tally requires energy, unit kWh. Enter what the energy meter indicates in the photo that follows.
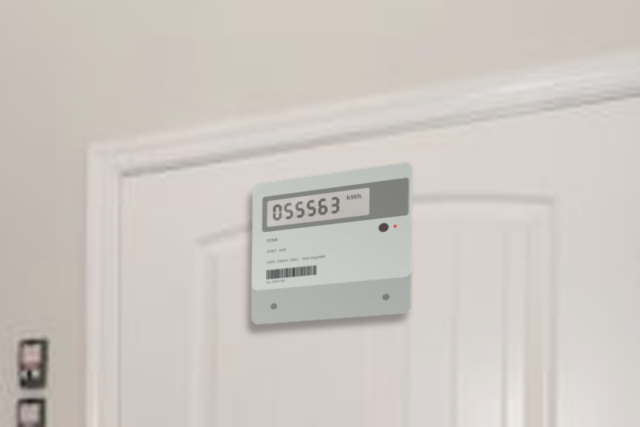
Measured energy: 55563 kWh
